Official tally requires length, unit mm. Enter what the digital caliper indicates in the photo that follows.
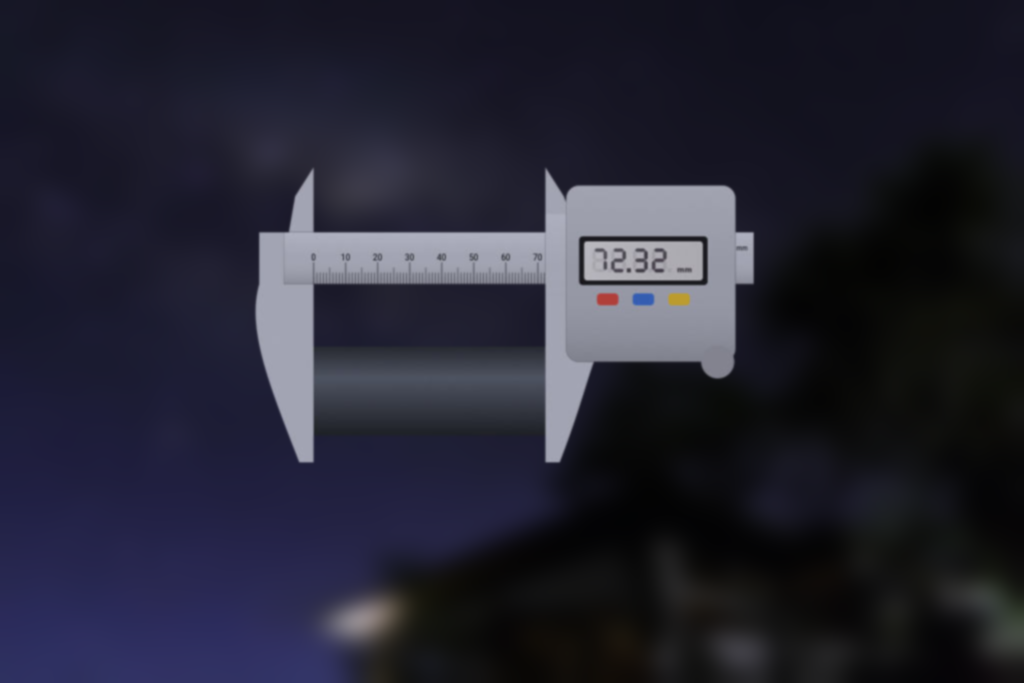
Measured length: 72.32 mm
